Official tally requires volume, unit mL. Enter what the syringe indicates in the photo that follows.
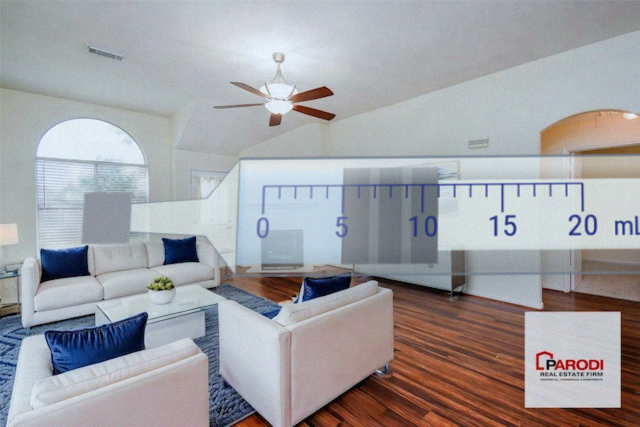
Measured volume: 5 mL
